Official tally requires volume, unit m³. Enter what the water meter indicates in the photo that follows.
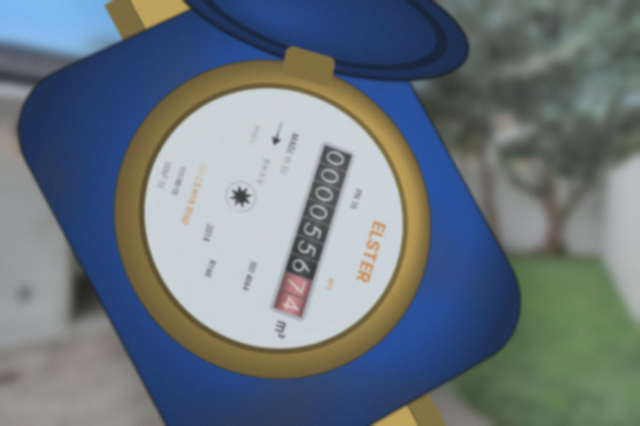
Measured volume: 556.74 m³
